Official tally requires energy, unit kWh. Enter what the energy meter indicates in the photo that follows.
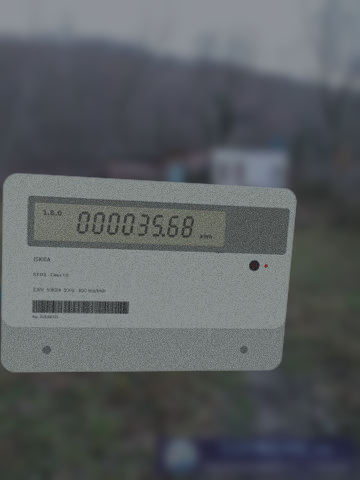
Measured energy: 35.68 kWh
